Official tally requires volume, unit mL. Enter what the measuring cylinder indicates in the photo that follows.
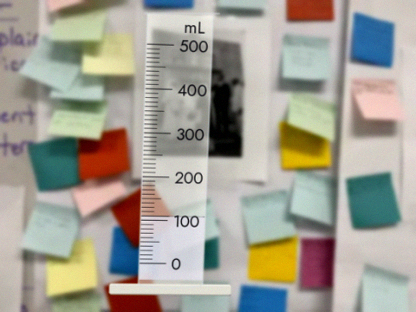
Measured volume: 110 mL
